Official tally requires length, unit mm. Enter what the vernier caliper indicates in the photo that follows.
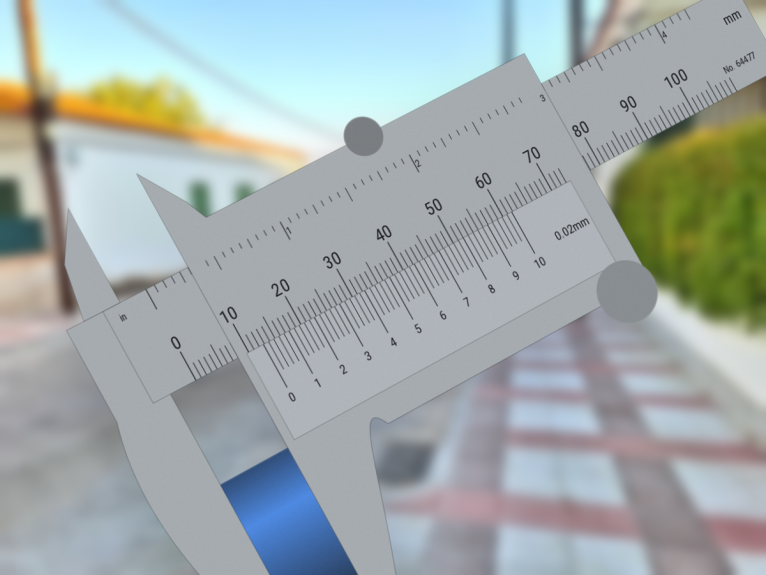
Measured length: 12.8 mm
